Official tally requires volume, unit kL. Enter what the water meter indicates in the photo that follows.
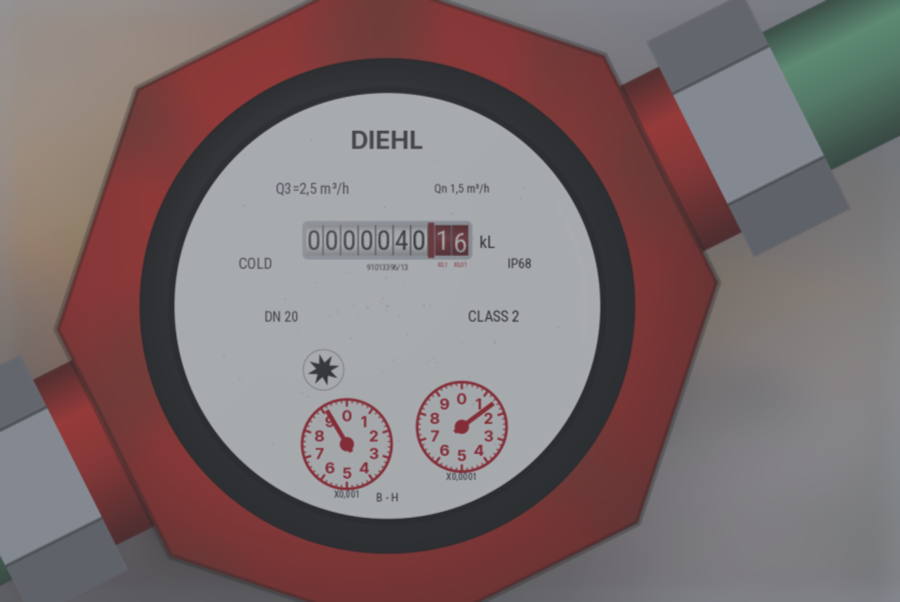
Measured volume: 40.1591 kL
